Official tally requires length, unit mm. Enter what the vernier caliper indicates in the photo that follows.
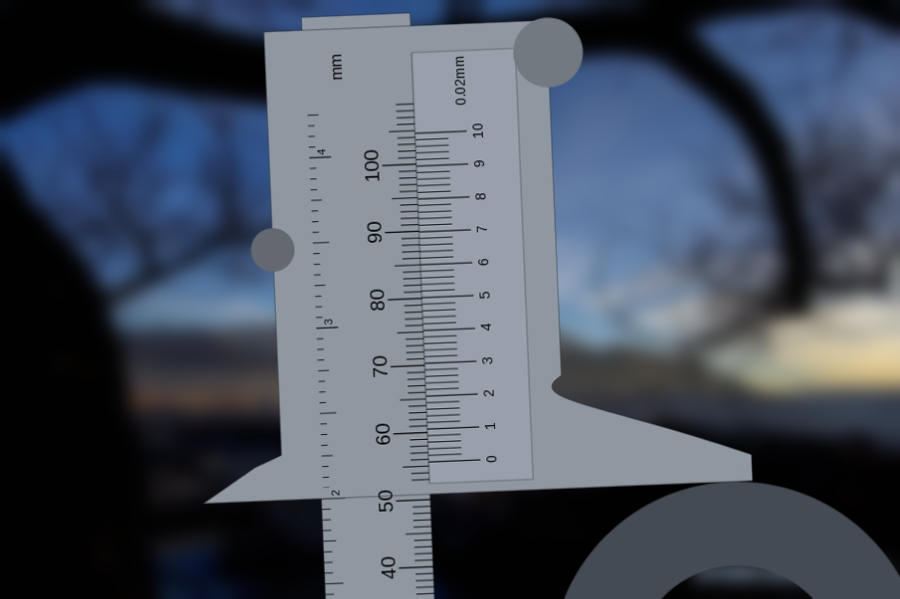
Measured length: 55.6 mm
